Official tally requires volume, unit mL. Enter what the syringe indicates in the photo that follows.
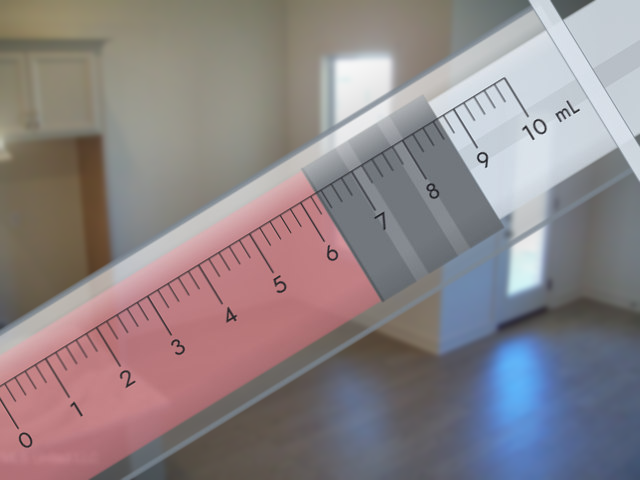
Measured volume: 6.3 mL
